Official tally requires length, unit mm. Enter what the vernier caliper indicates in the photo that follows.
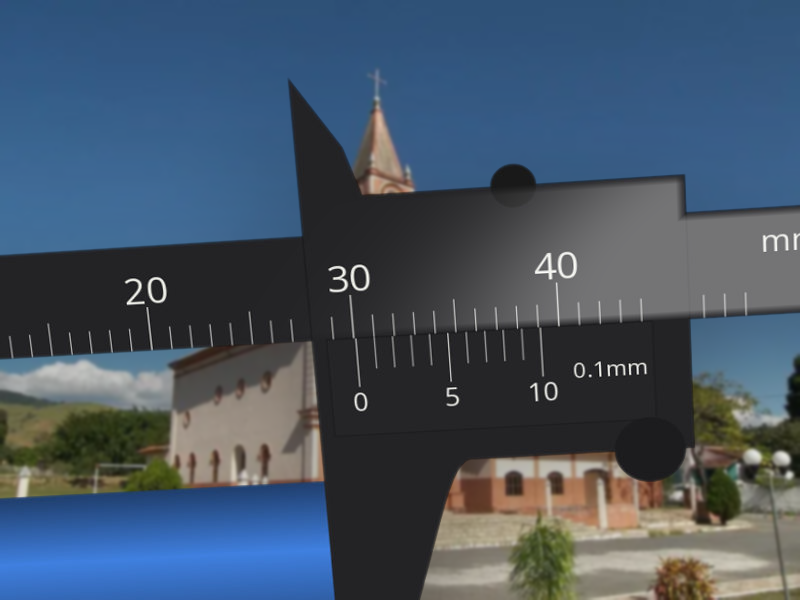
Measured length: 30.1 mm
